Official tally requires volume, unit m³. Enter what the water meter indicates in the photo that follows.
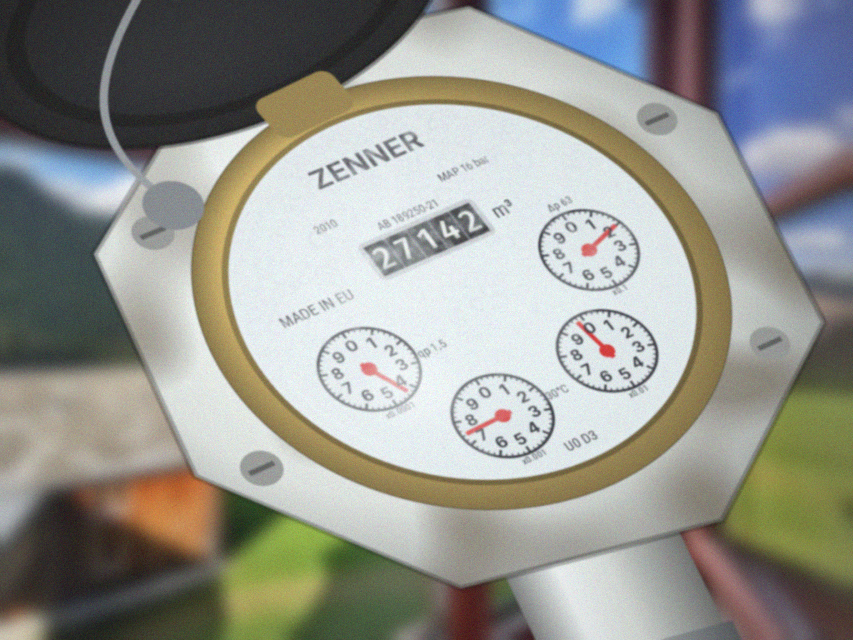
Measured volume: 27142.1974 m³
